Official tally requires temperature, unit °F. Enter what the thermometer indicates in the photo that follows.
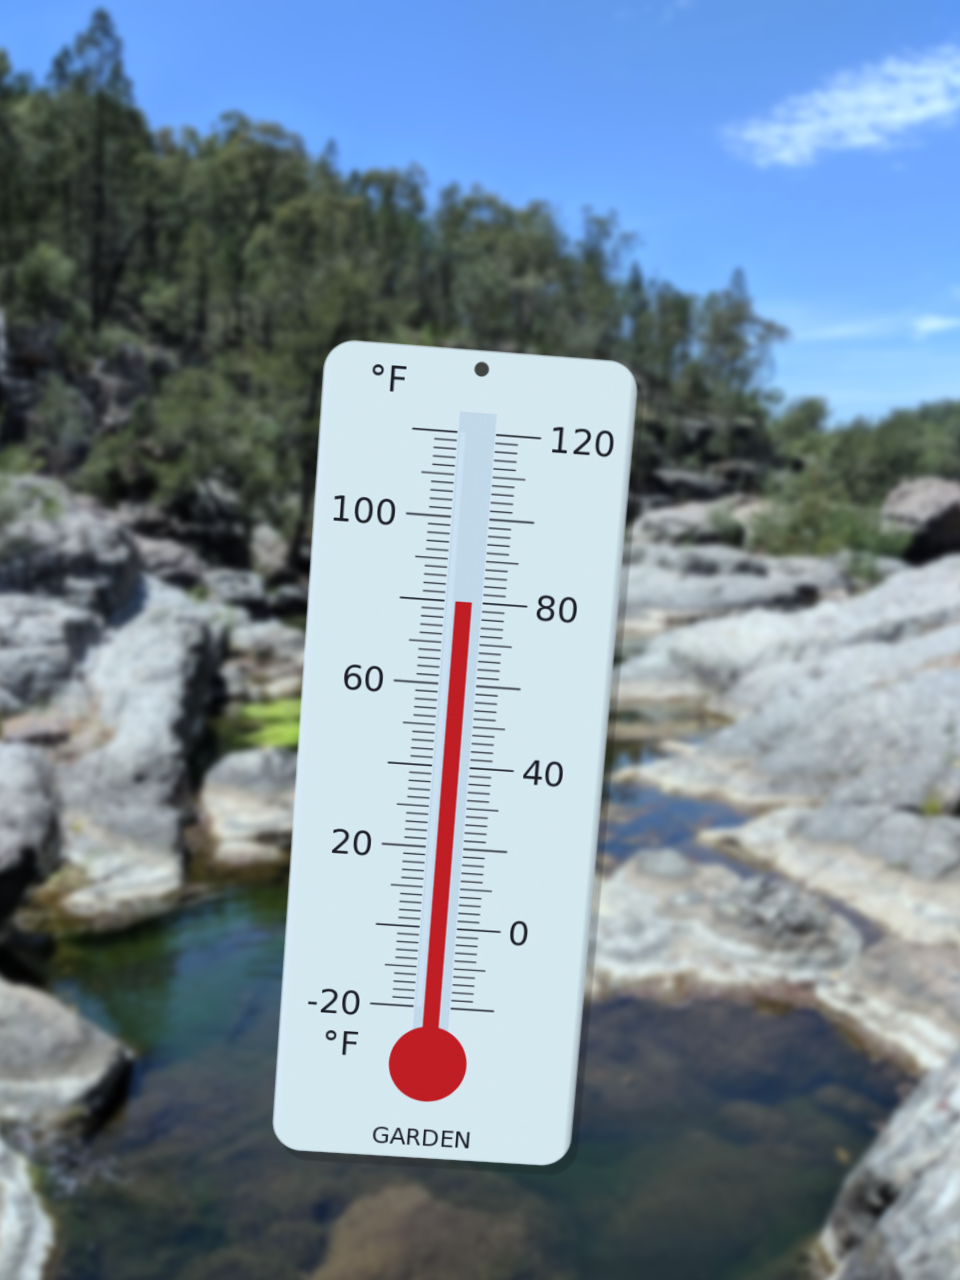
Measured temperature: 80 °F
